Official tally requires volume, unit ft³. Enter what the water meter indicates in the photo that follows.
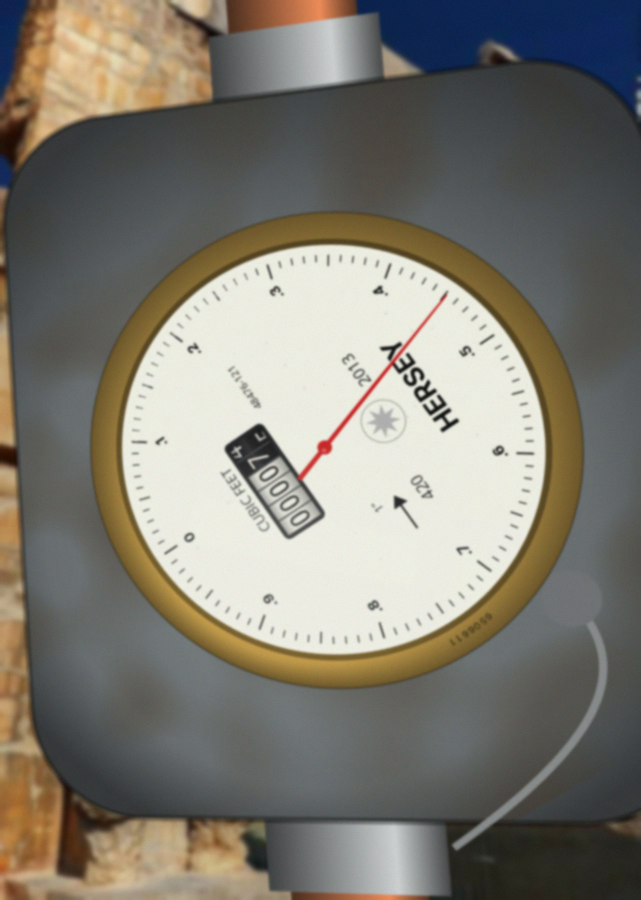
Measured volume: 74.45 ft³
